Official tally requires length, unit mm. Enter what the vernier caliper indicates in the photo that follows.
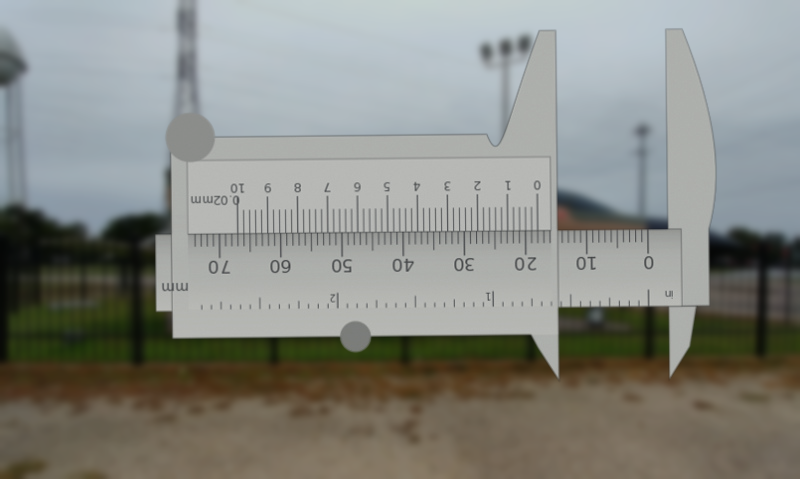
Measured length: 18.0 mm
